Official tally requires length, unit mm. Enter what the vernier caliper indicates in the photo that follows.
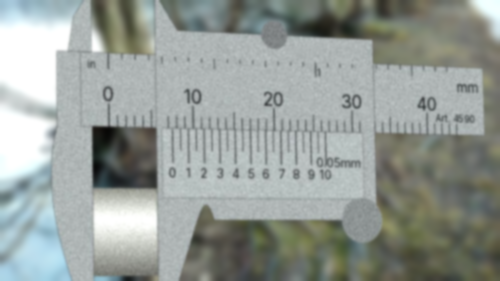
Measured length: 7.5 mm
